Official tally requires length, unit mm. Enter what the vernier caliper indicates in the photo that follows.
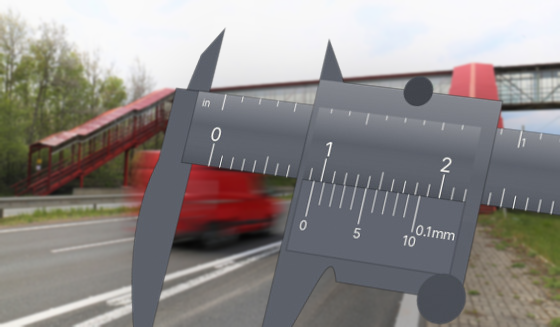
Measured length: 9.4 mm
